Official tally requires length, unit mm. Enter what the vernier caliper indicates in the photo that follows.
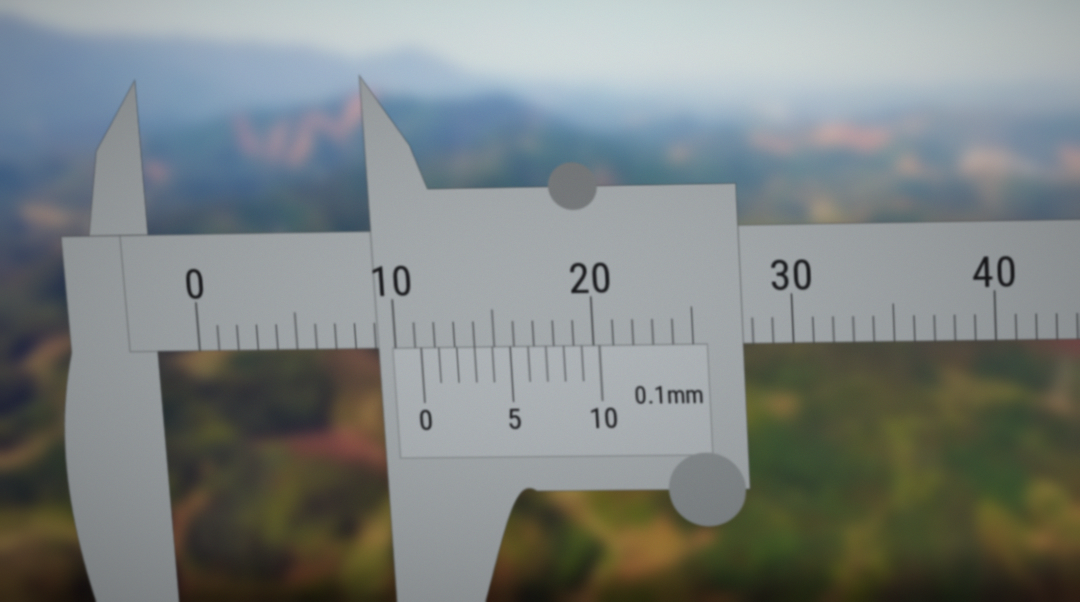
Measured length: 11.3 mm
